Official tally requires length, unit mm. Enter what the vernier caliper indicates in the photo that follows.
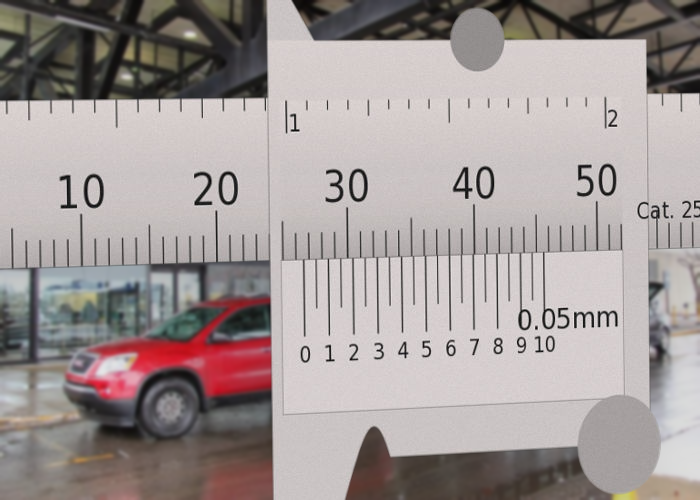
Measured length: 26.6 mm
